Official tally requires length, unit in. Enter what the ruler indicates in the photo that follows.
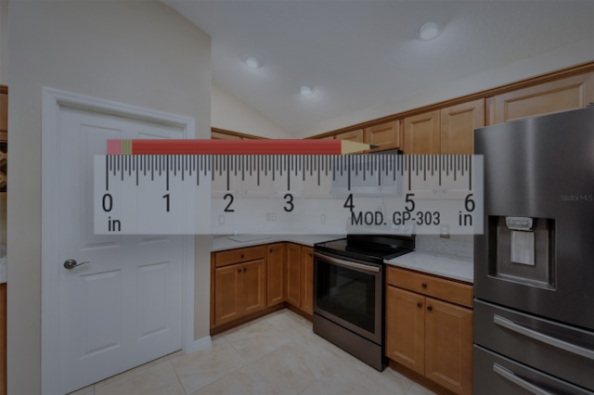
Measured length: 4.5 in
